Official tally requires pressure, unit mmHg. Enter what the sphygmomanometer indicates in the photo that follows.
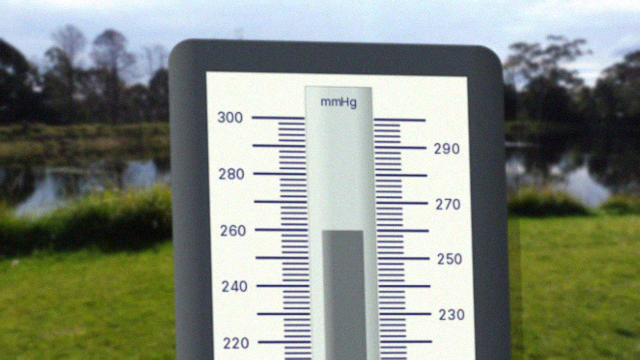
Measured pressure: 260 mmHg
